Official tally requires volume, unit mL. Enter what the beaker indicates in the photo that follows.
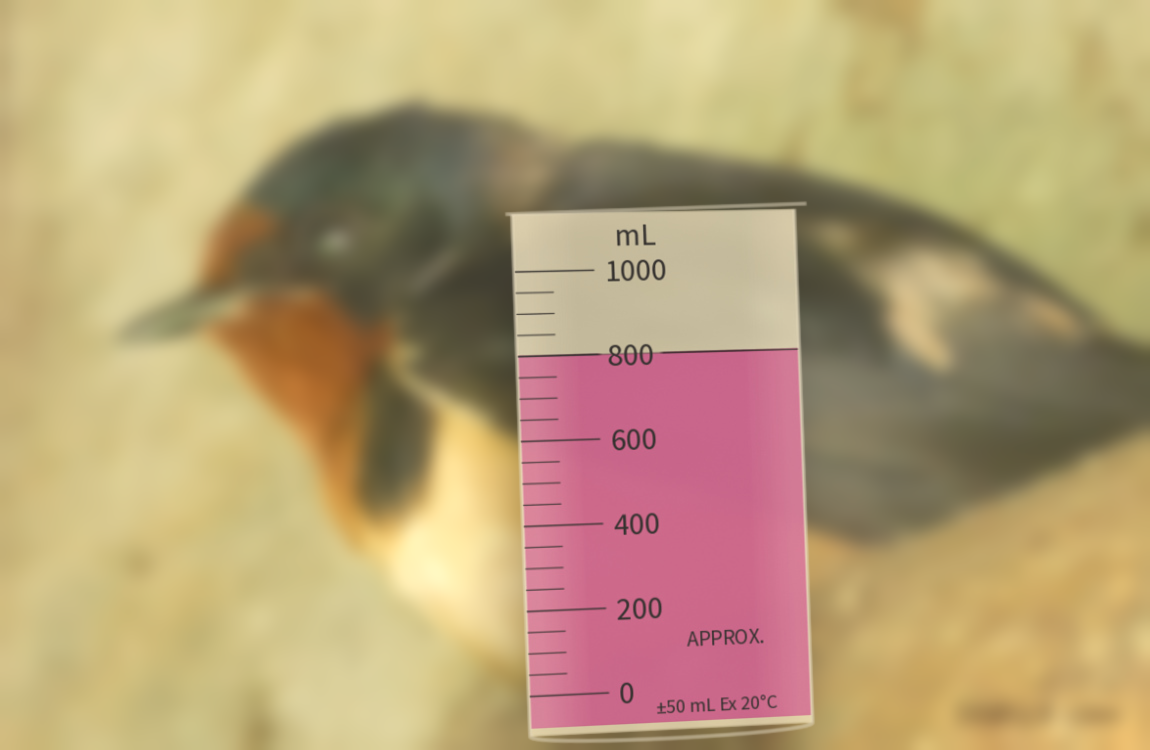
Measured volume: 800 mL
